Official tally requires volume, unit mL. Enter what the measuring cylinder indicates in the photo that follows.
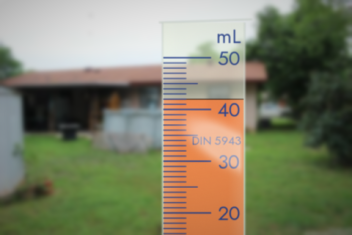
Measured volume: 42 mL
